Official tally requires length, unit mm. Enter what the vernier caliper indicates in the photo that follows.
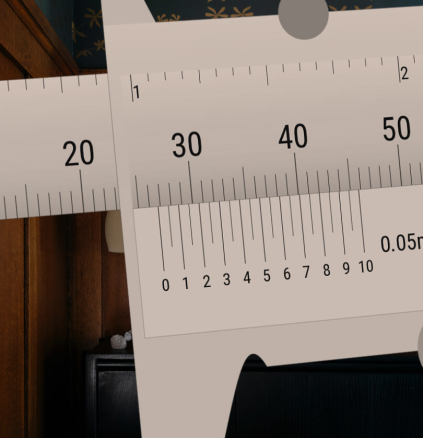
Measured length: 26.8 mm
